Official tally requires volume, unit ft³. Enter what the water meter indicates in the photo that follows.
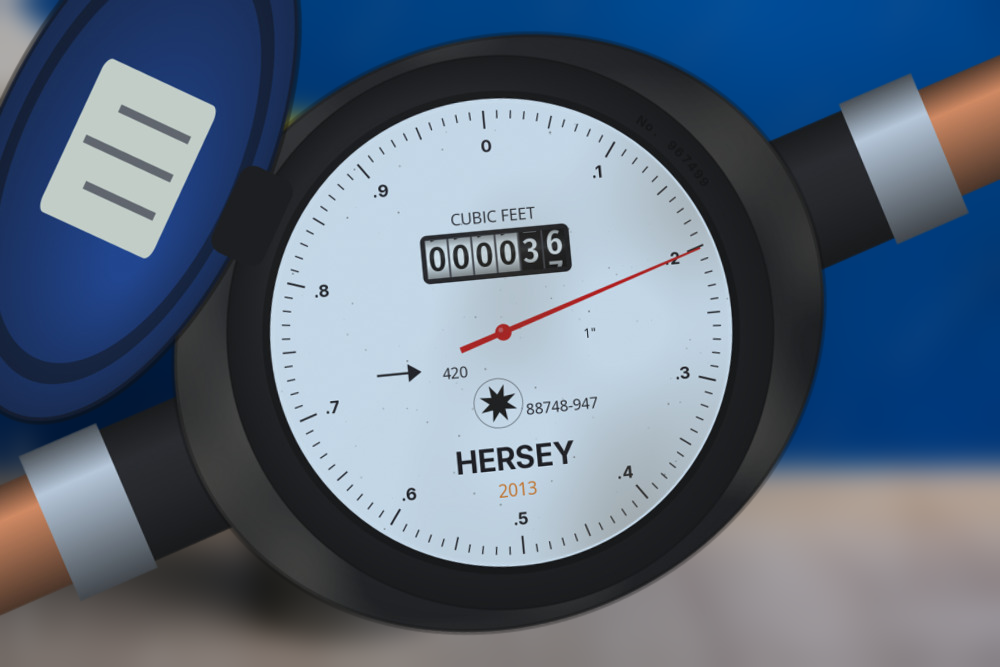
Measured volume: 36.20 ft³
